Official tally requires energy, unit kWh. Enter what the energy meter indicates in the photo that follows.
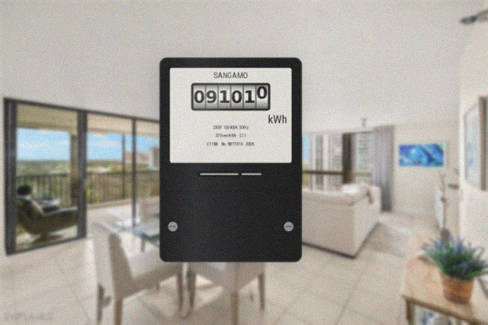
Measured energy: 91010 kWh
